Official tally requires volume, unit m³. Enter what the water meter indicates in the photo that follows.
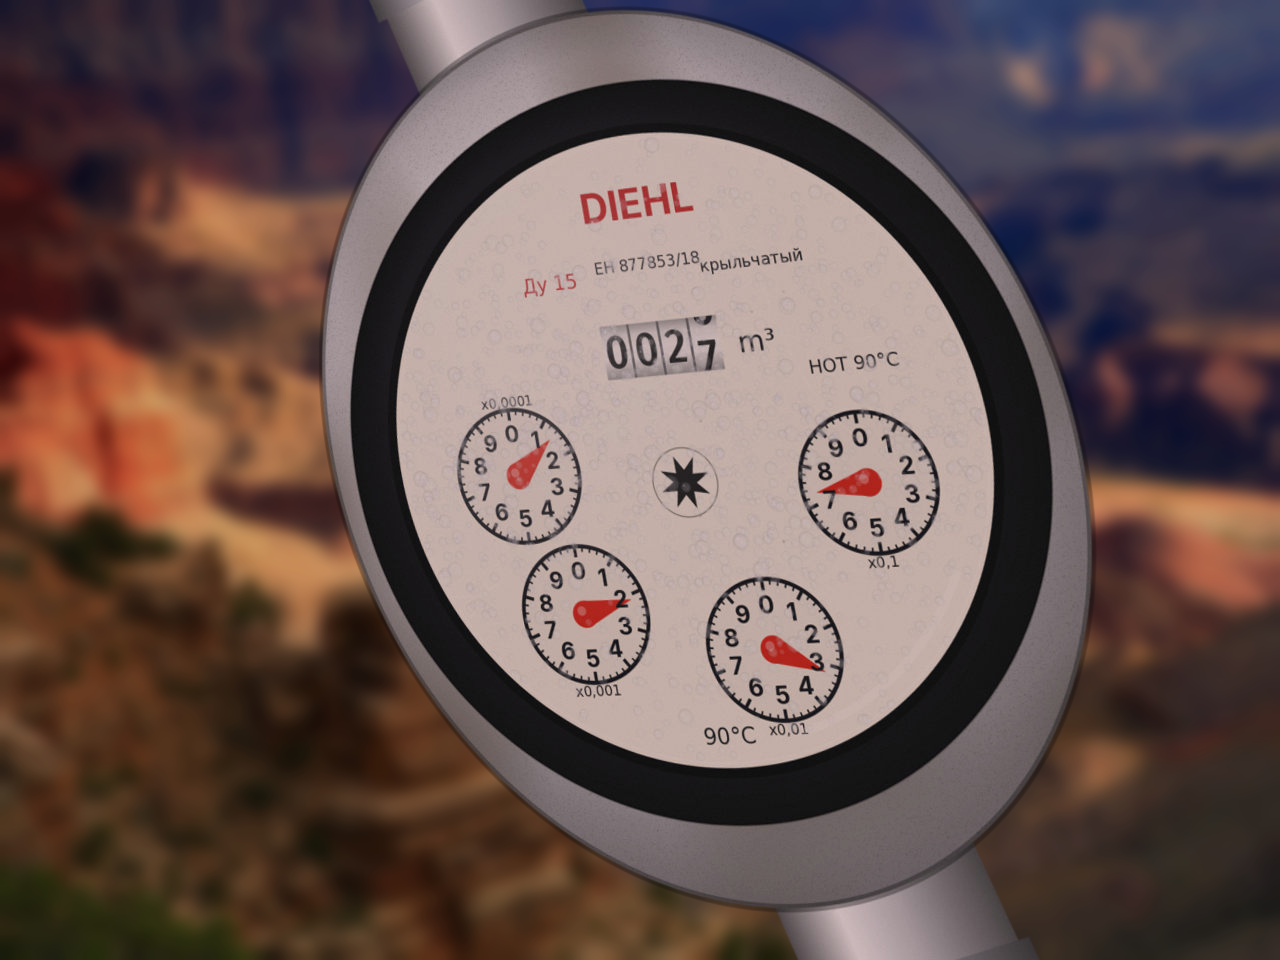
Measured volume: 26.7321 m³
